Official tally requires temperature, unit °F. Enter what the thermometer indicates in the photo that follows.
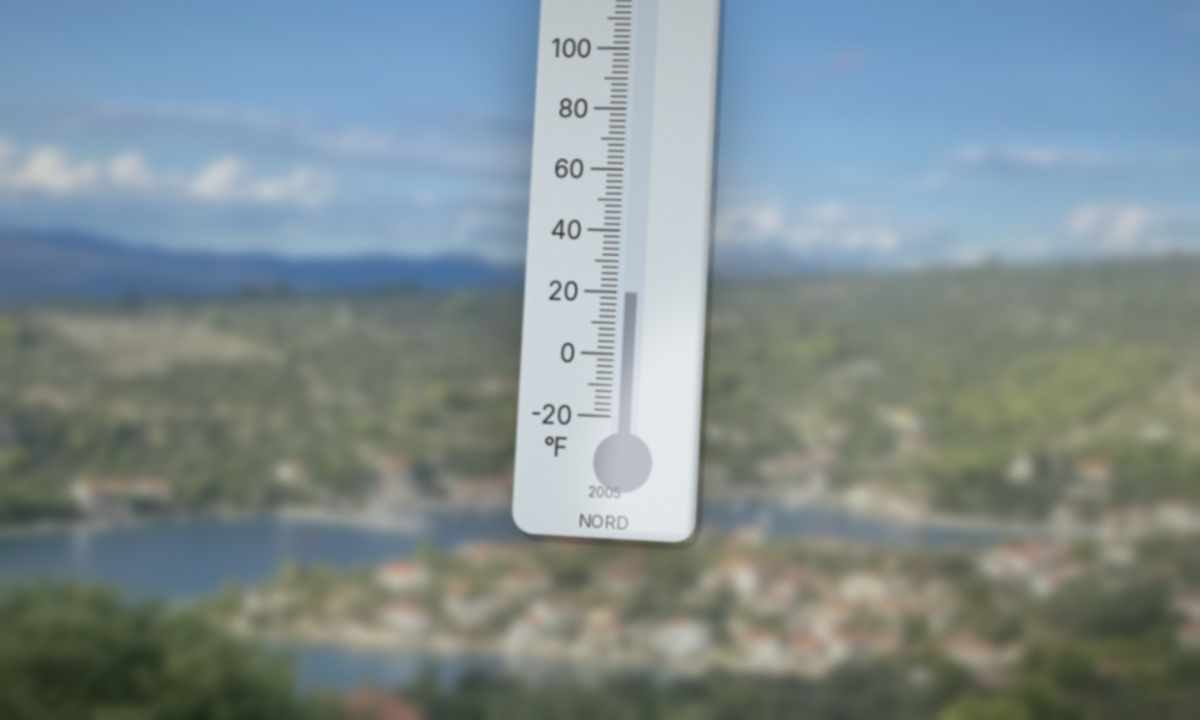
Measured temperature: 20 °F
